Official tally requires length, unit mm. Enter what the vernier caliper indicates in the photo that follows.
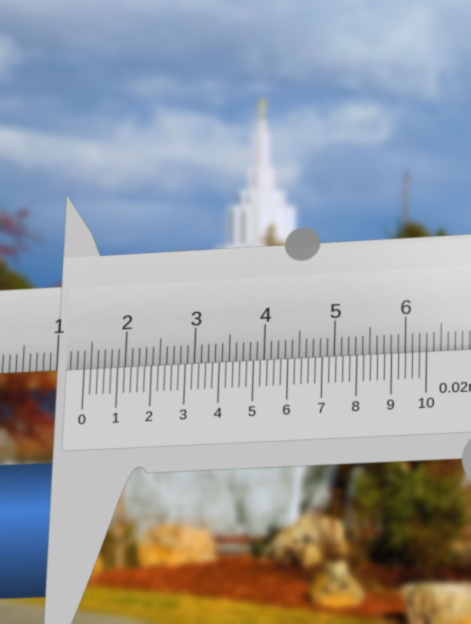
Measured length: 14.0 mm
